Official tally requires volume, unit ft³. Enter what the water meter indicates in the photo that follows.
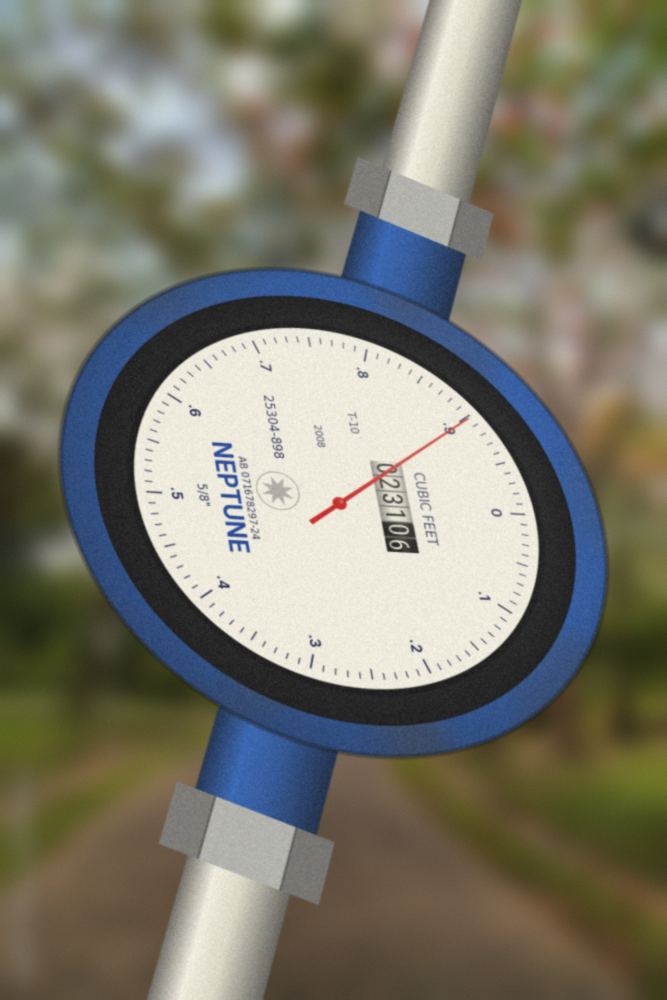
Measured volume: 23105.90 ft³
